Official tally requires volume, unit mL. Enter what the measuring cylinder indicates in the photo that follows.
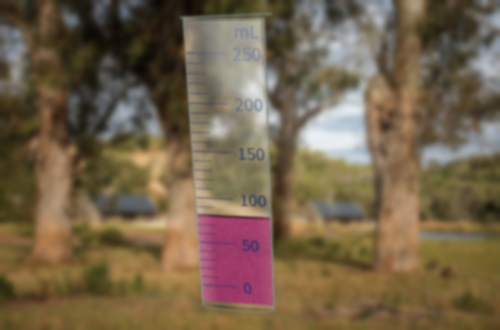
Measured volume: 80 mL
